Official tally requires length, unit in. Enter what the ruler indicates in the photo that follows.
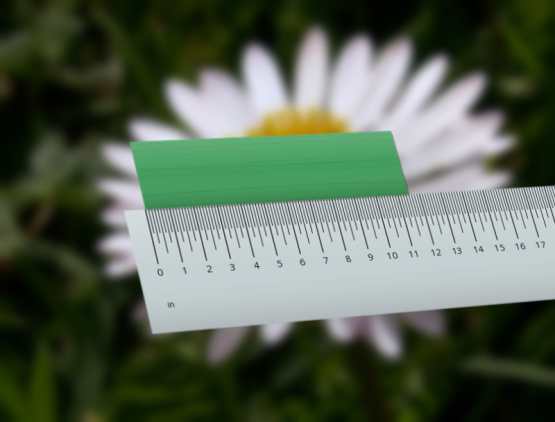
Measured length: 11.5 in
